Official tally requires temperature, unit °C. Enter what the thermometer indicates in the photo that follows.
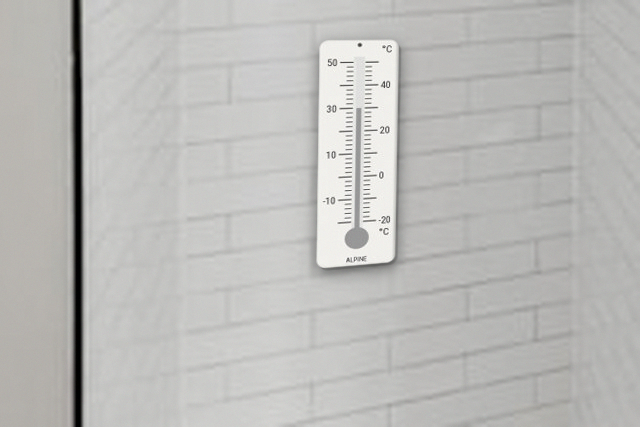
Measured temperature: 30 °C
